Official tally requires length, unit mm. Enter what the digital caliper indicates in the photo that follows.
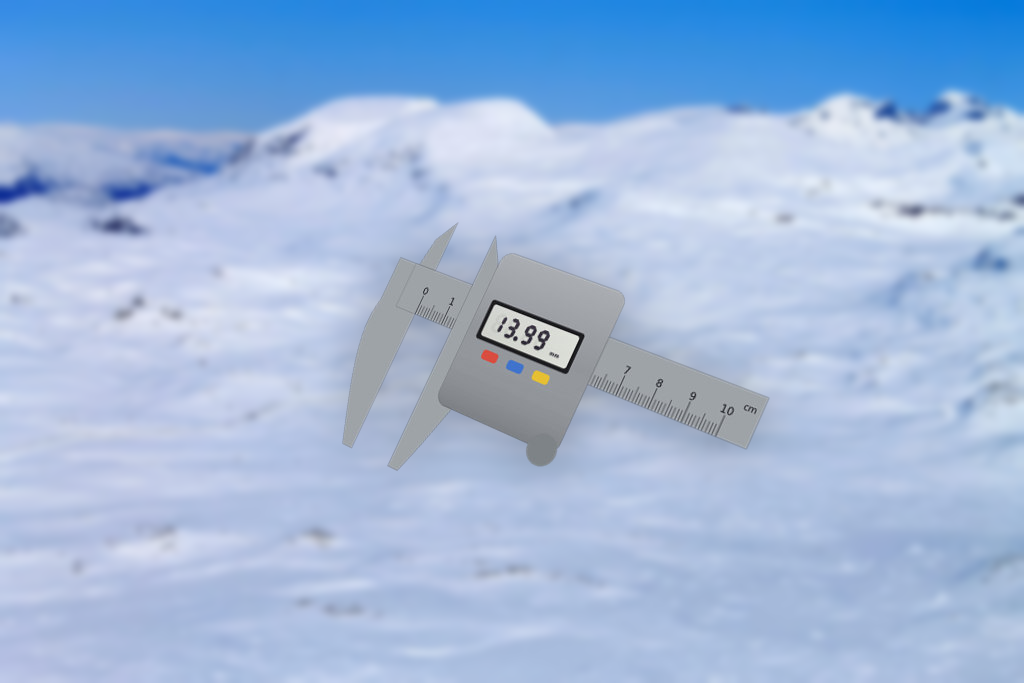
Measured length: 13.99 mm
